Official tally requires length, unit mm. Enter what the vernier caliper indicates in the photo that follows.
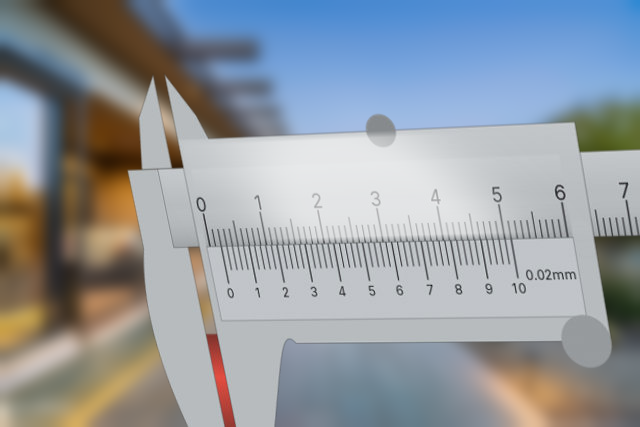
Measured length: 2.0 mm
